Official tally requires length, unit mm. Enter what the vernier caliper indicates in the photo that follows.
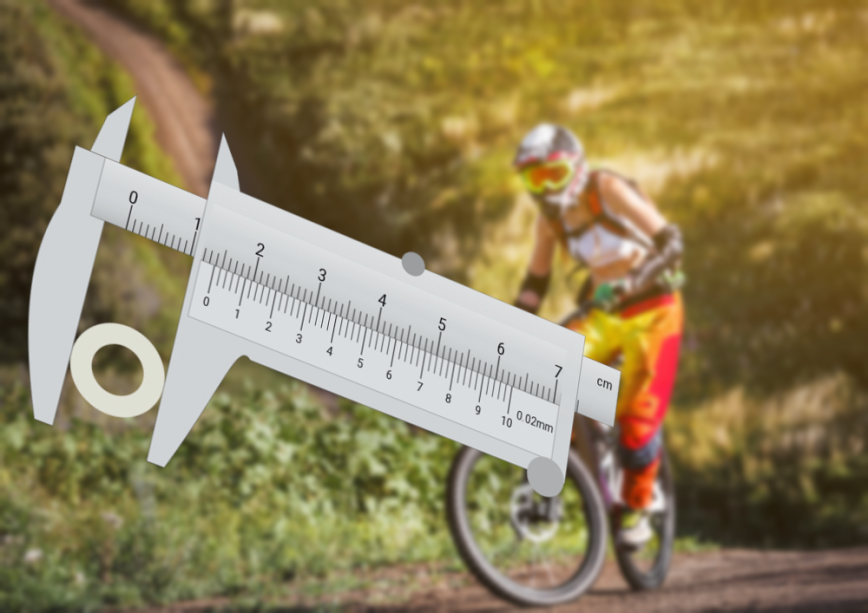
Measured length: 13.8 mm
